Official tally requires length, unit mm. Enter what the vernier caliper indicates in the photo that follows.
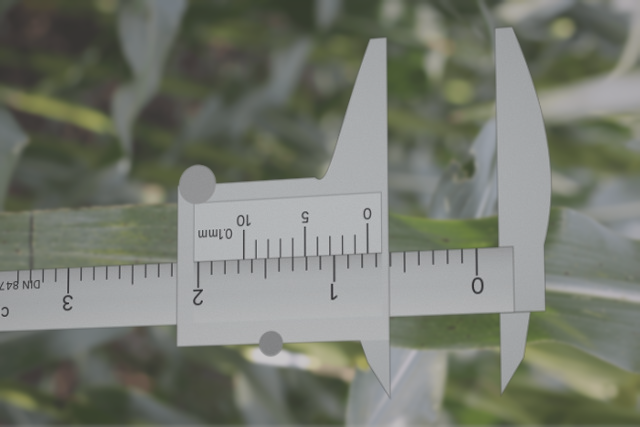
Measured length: 7.6 mm
